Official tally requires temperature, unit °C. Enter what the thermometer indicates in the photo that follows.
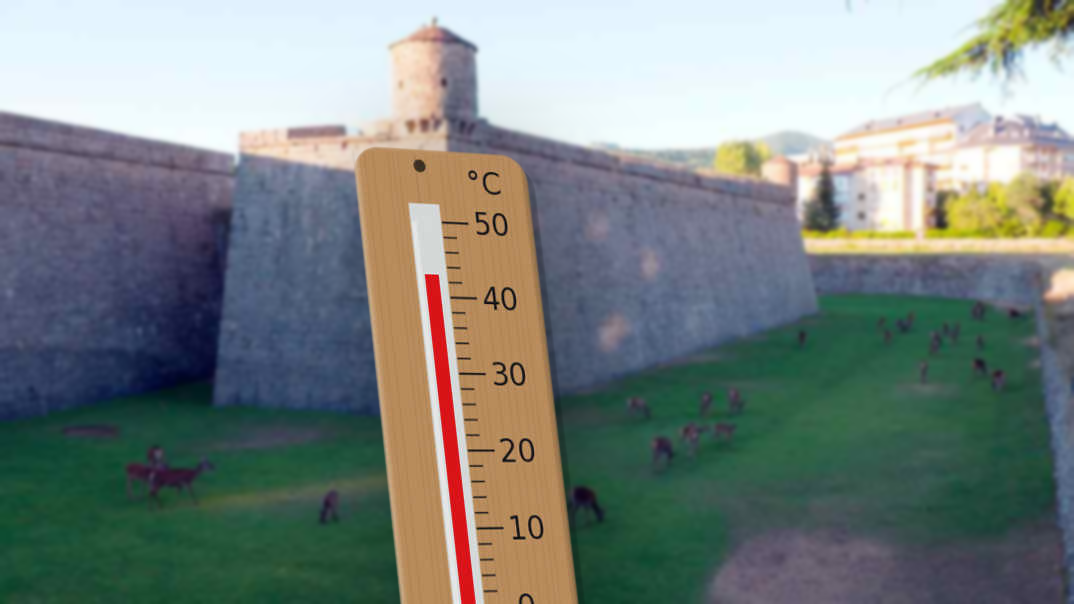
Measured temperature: 43 °C
